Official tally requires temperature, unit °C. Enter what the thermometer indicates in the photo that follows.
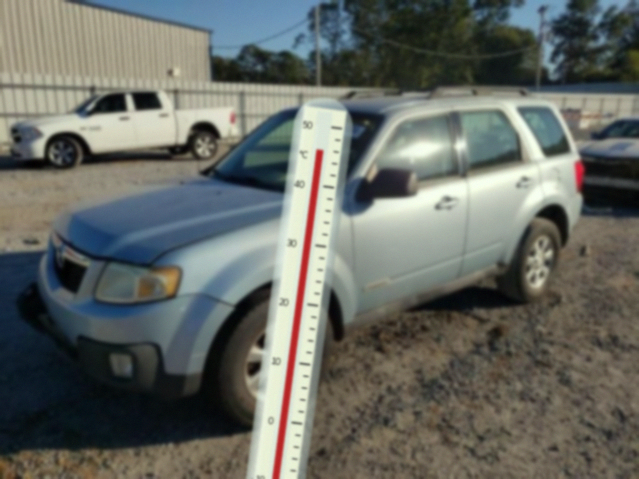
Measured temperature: 46 °C
